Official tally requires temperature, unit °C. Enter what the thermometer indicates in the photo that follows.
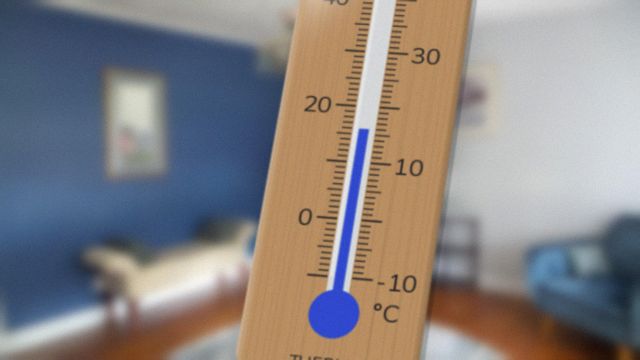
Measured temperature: 16 °C
